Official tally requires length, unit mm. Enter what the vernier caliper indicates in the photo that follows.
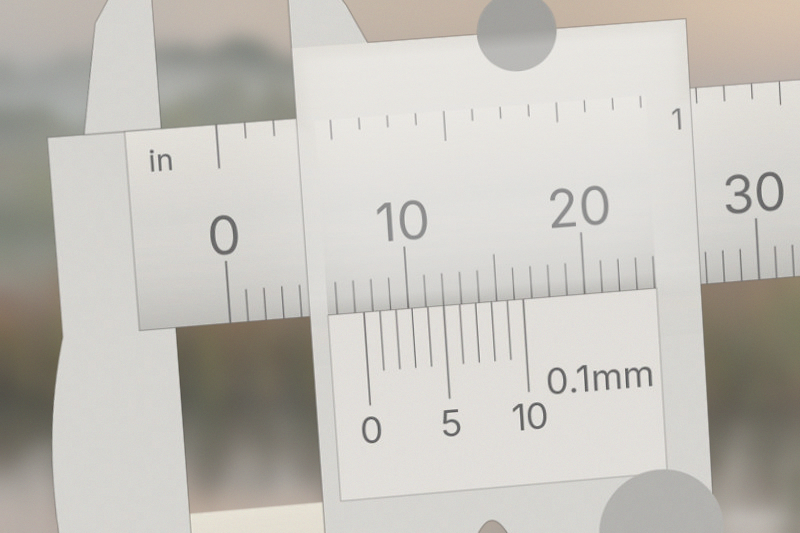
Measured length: 7.5 mm
